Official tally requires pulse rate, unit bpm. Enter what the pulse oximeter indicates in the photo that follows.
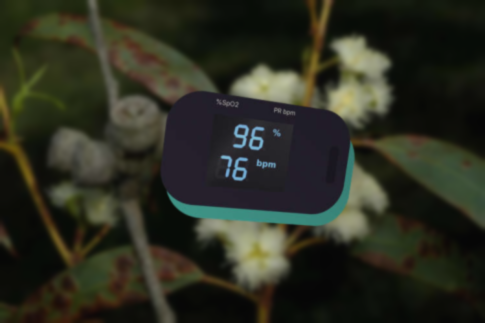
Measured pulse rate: 76 bpm
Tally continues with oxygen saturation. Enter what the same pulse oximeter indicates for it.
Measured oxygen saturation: 96 %
